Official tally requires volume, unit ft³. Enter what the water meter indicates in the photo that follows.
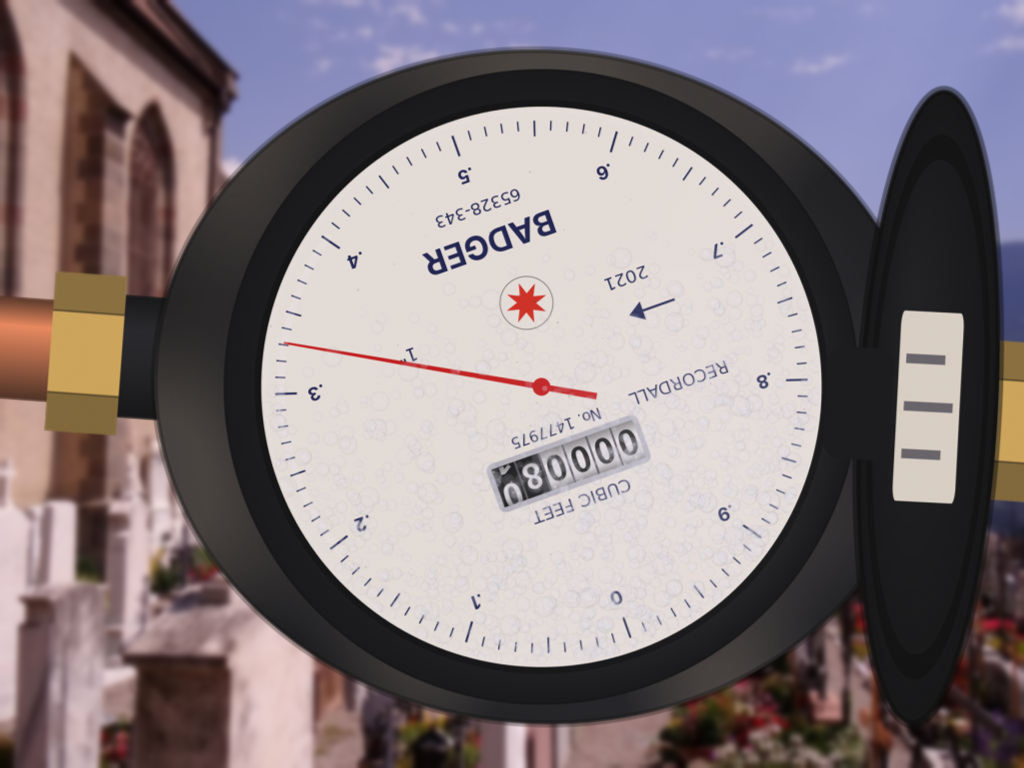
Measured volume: 80.33 ft³
